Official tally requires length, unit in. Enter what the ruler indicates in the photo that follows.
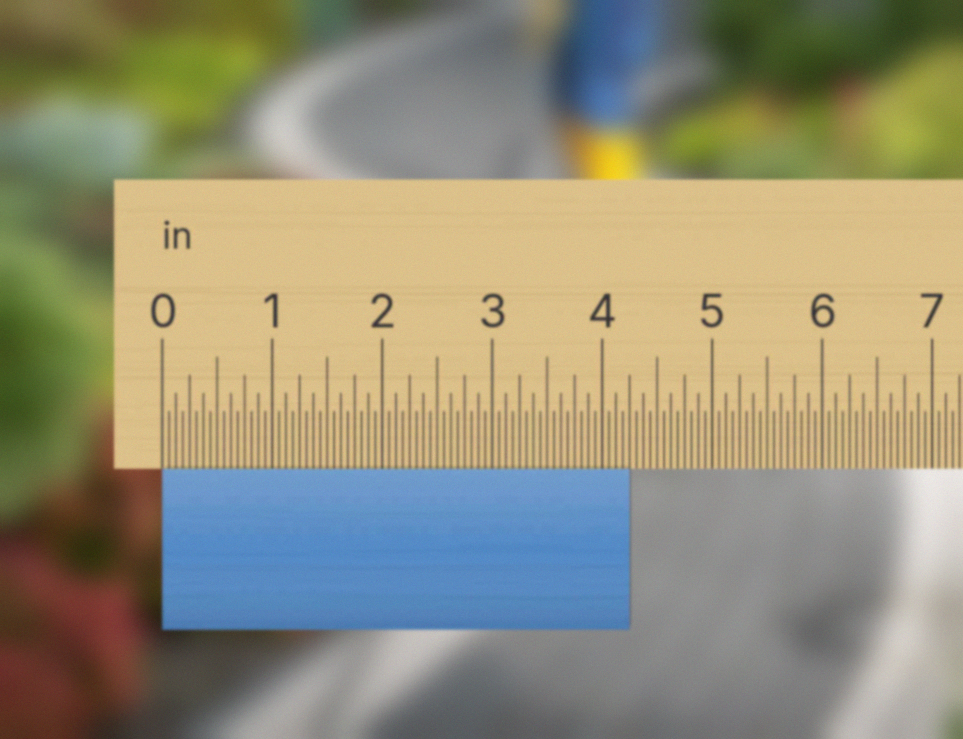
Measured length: 4.25 in
